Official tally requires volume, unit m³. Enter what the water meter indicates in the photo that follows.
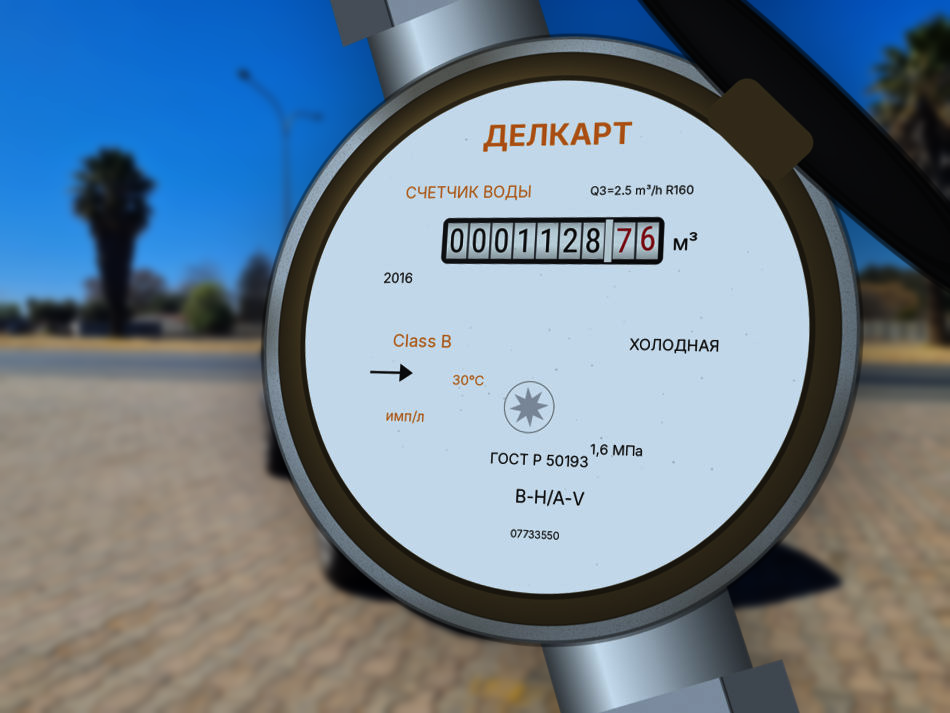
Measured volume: 1128.76 m³
